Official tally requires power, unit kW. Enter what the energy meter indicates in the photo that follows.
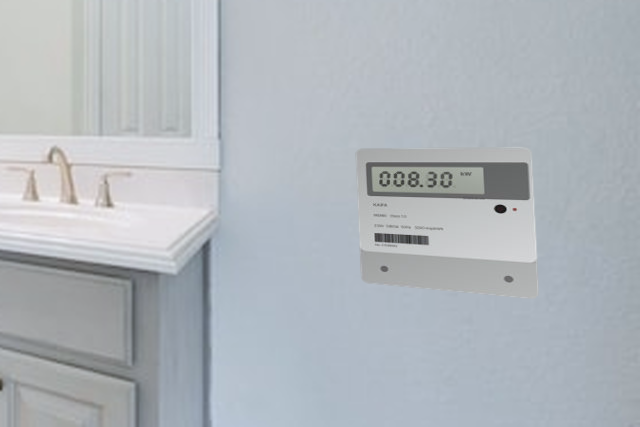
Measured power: 8.30 kW
